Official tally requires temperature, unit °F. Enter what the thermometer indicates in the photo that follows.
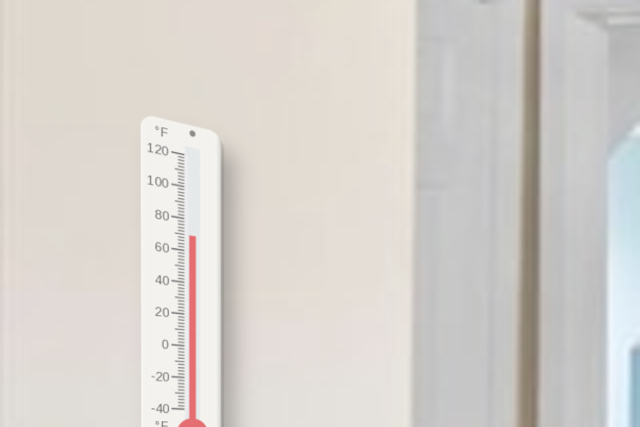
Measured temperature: 70 °F
